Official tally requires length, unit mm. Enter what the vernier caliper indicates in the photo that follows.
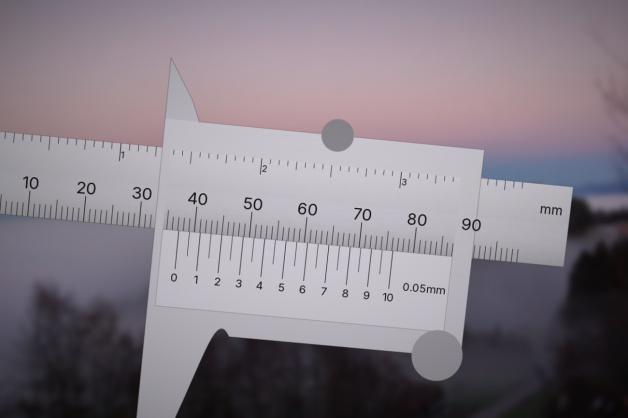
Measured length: 37.2 mm
